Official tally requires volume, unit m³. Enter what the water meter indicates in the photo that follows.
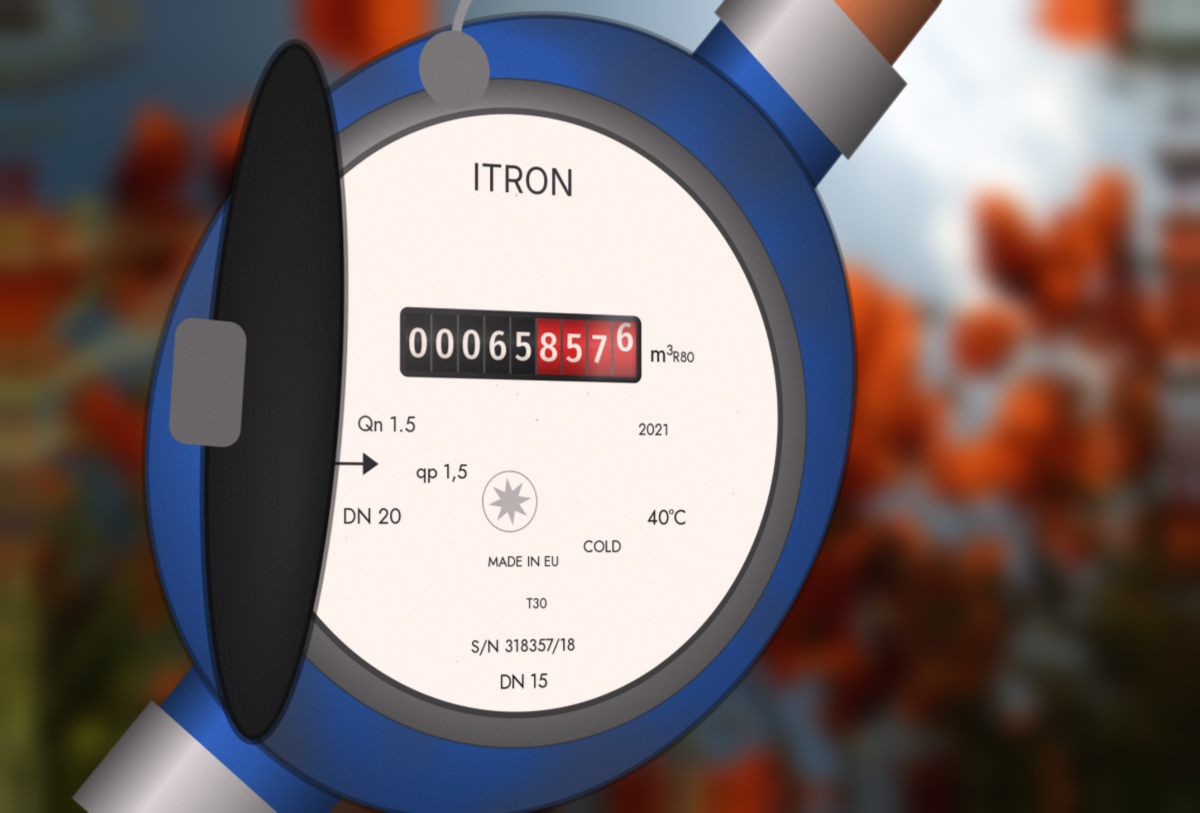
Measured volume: 65.8576 m³
